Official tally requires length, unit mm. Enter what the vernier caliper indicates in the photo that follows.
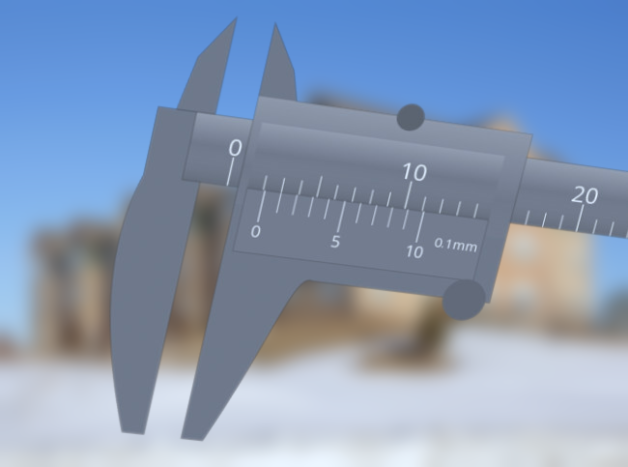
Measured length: 2.1 mm
